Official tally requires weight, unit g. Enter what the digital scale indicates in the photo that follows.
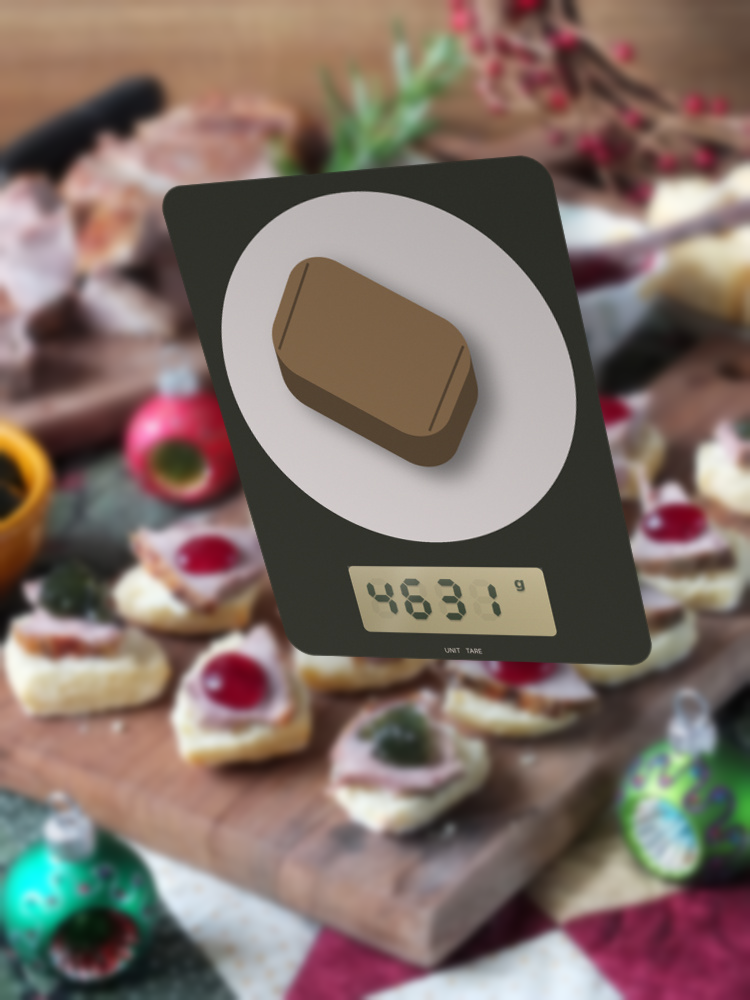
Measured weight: 4631 g
